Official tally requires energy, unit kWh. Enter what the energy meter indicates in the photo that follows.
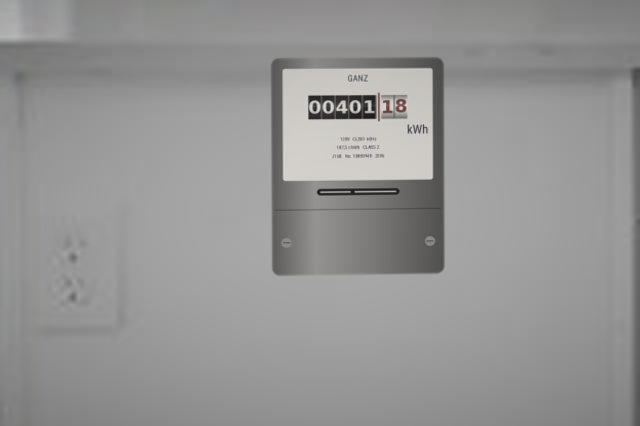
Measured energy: 401.18 kWh
